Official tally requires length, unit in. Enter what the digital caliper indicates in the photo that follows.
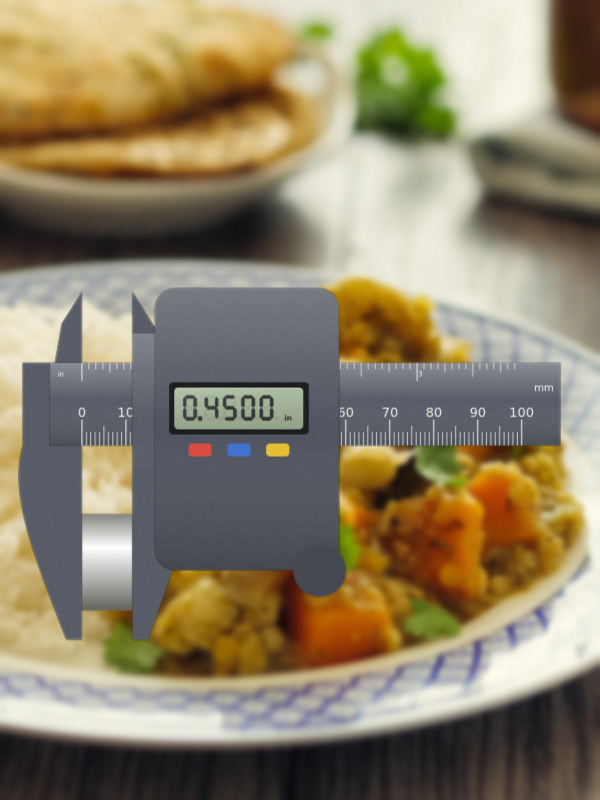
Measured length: 0.4500 in
